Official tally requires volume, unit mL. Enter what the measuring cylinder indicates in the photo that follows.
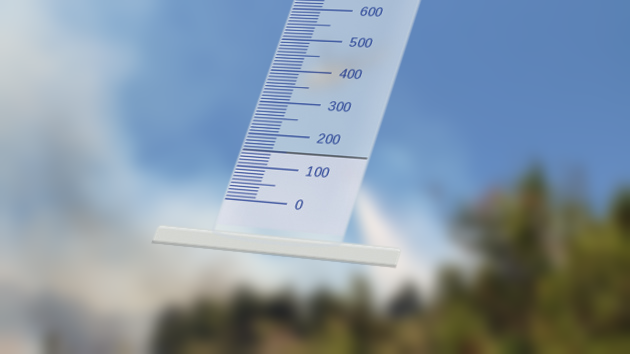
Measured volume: 150 mL
